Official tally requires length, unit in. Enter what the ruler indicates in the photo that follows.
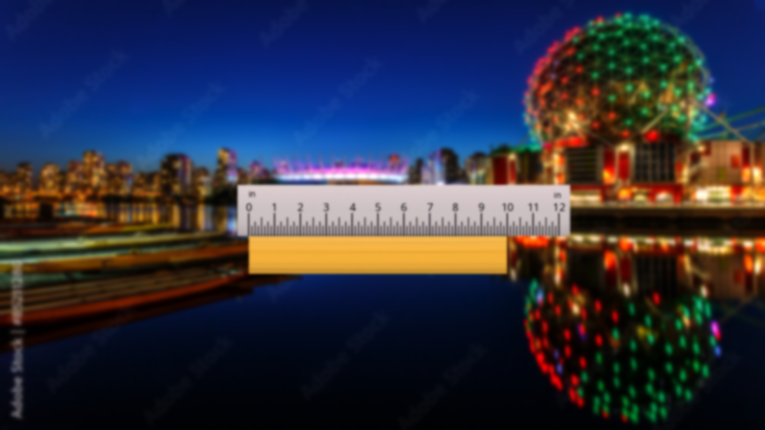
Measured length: 10 in
